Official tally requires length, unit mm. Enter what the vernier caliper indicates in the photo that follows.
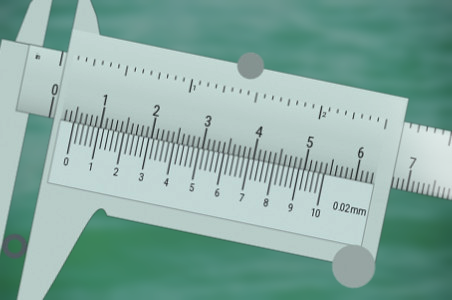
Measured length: 4.8 mm
